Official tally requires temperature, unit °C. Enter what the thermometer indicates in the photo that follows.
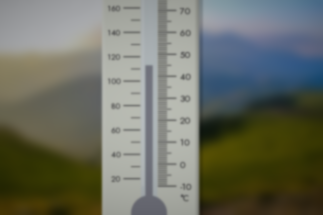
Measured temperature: 45 °C
